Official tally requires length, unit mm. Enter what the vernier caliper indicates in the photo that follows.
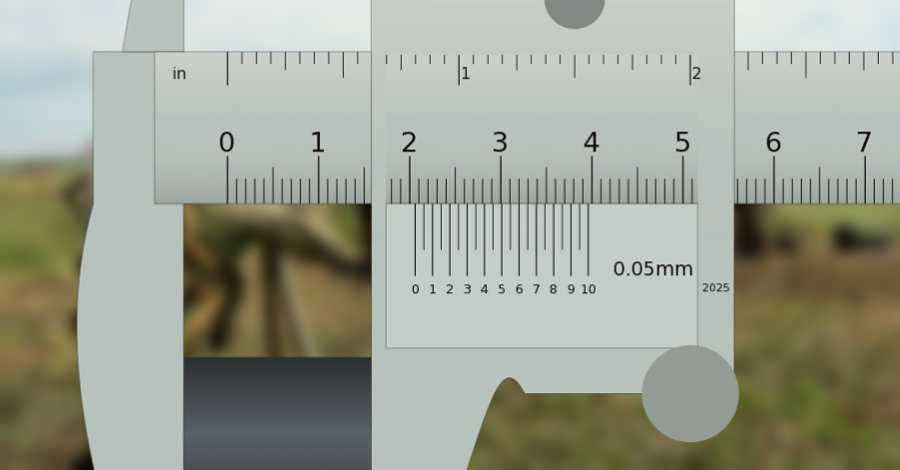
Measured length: 20.6 mm
